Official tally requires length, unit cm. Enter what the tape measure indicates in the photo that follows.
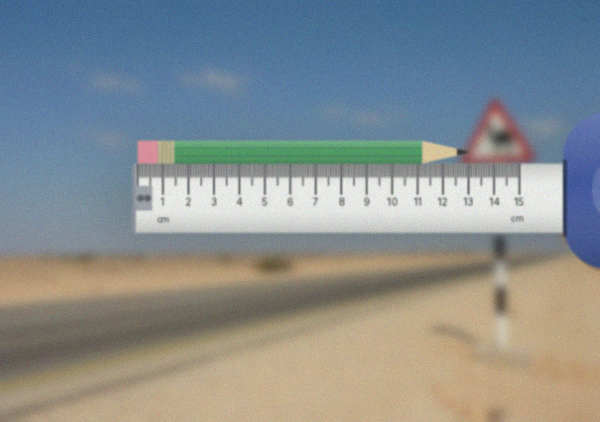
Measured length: 13 cm
